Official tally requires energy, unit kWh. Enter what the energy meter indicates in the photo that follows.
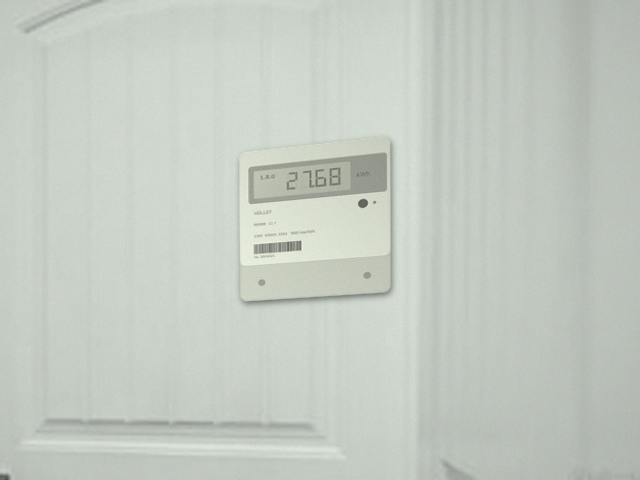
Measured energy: 27.68 kWh
